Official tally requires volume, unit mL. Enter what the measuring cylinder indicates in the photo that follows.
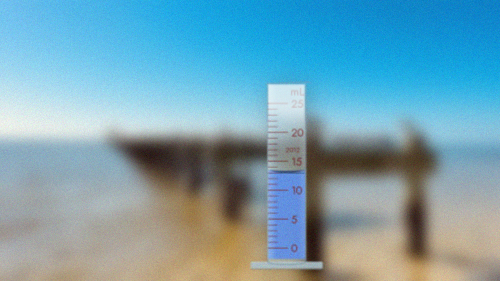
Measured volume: 13 mL
